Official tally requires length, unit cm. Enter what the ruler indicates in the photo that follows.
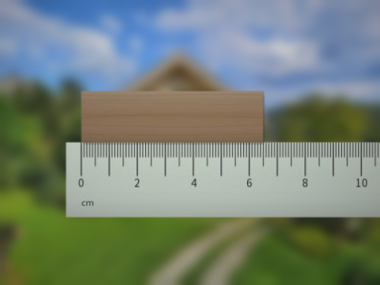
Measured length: 6.5 cm
